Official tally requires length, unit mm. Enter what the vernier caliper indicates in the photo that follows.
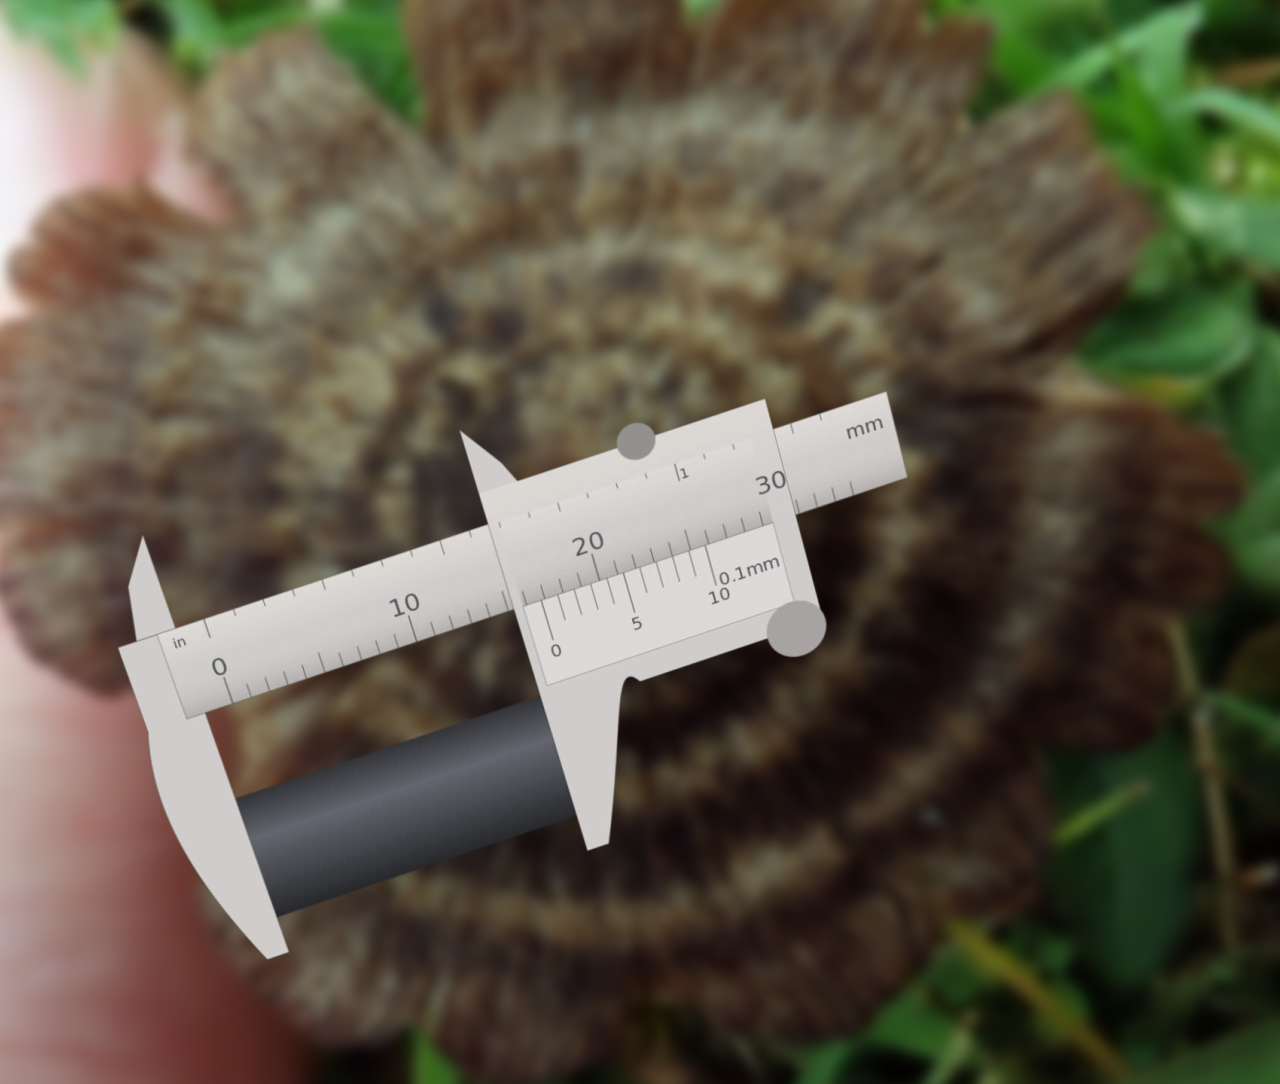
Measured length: 16.8 mm
